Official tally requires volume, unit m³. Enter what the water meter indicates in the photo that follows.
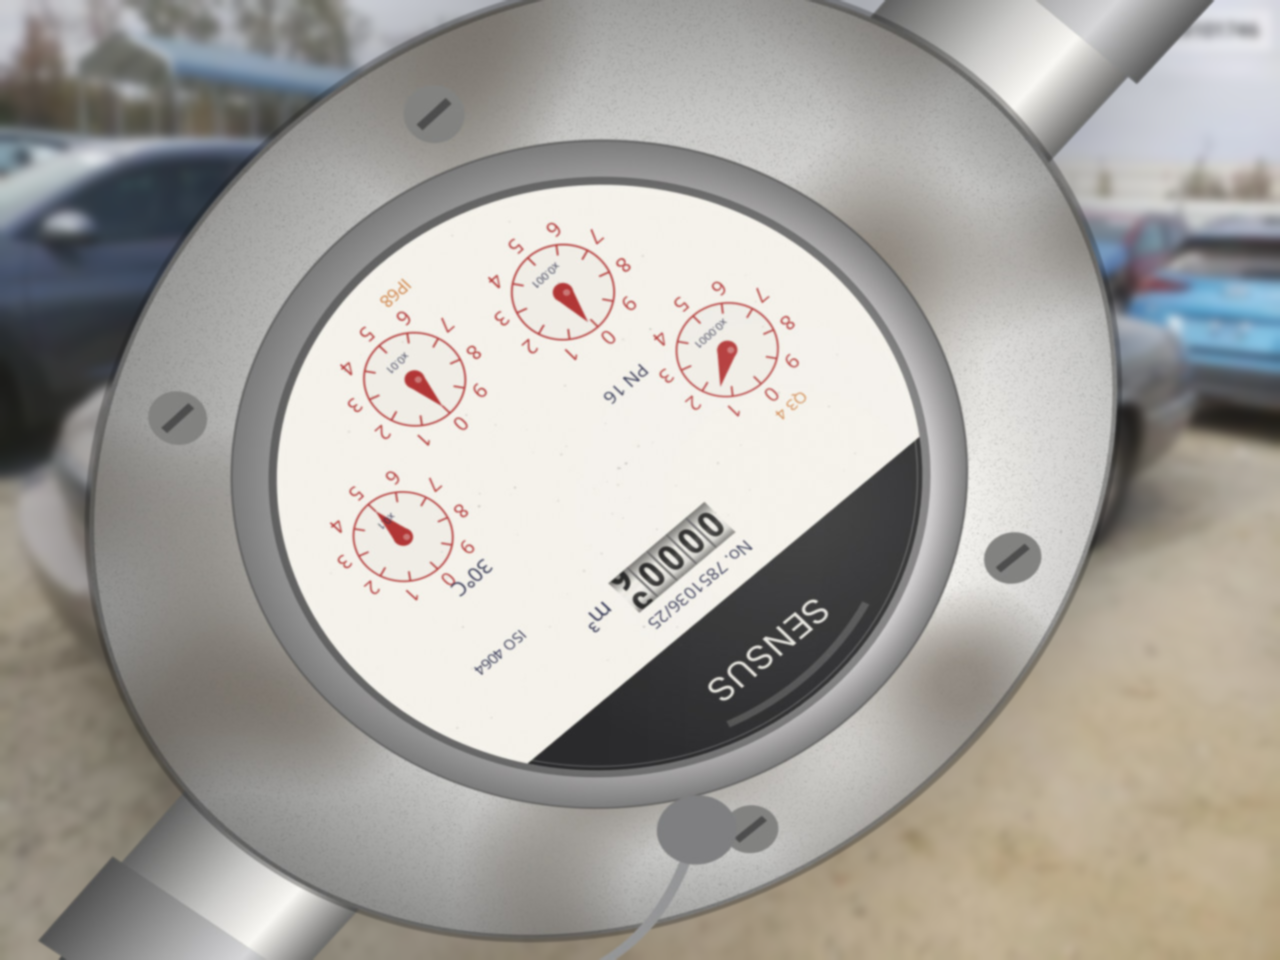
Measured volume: 5.5001 m³
